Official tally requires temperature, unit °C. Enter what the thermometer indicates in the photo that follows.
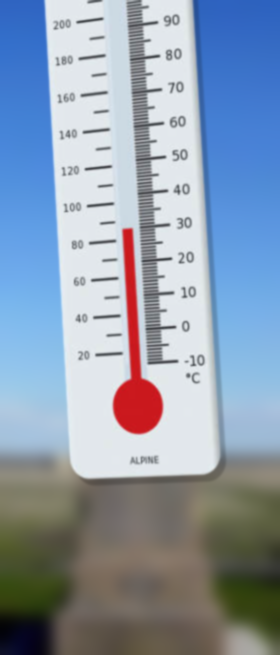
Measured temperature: 30 °C
